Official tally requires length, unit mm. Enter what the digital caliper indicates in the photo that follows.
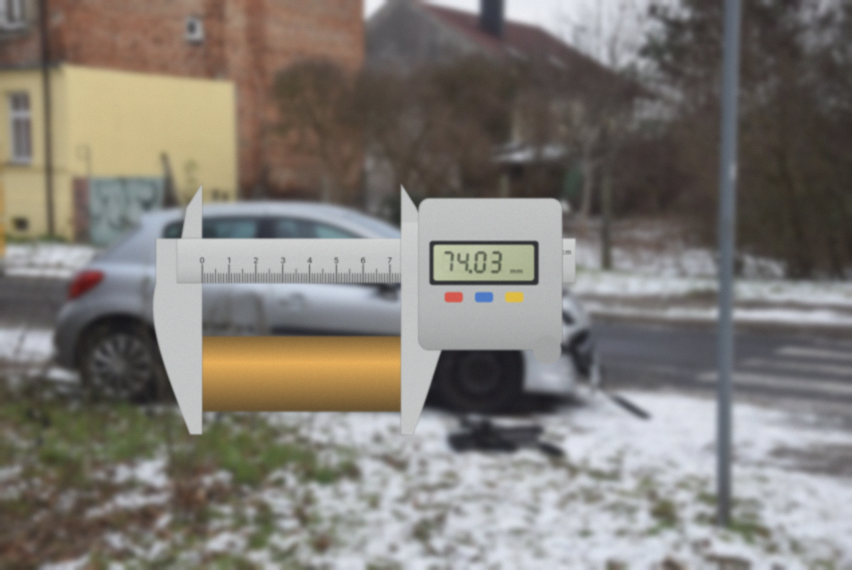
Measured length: 74.03 mm
